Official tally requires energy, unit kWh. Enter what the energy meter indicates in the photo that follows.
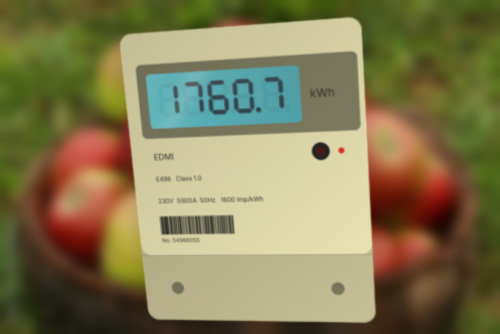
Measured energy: 1760.7 kWh
